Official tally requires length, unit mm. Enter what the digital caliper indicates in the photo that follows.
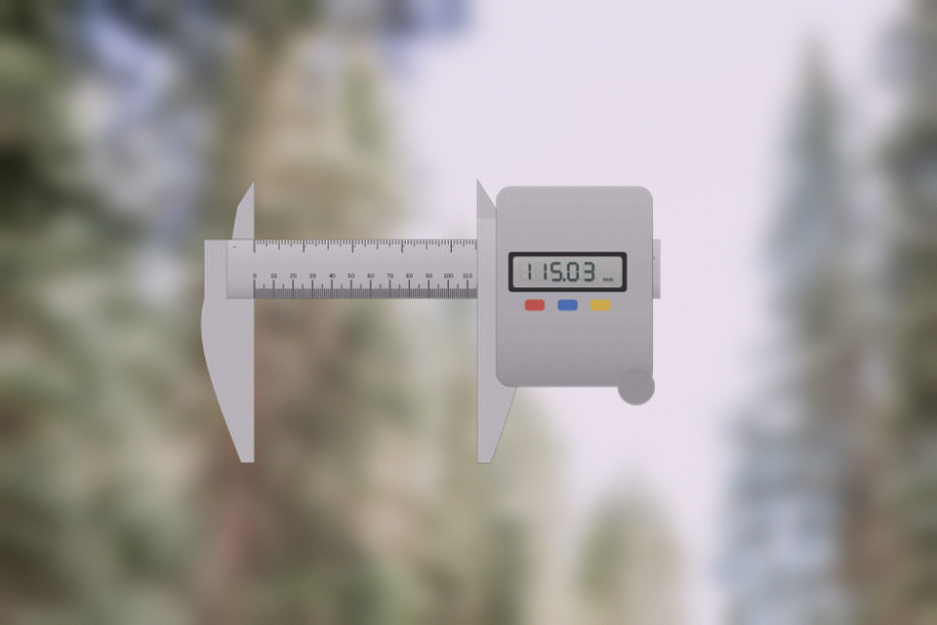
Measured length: 115.03 mm
